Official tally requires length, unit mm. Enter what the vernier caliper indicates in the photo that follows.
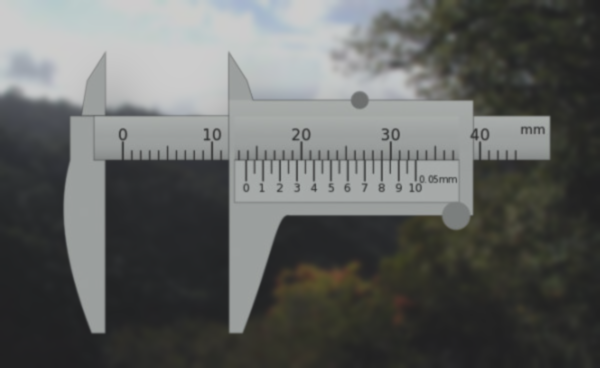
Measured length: 13.8 mm
